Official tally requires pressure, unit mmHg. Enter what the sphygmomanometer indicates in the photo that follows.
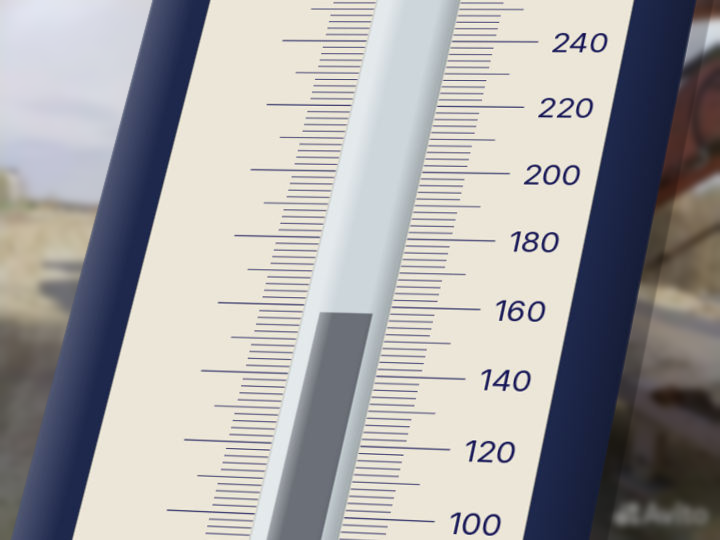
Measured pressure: 158 mmHg
